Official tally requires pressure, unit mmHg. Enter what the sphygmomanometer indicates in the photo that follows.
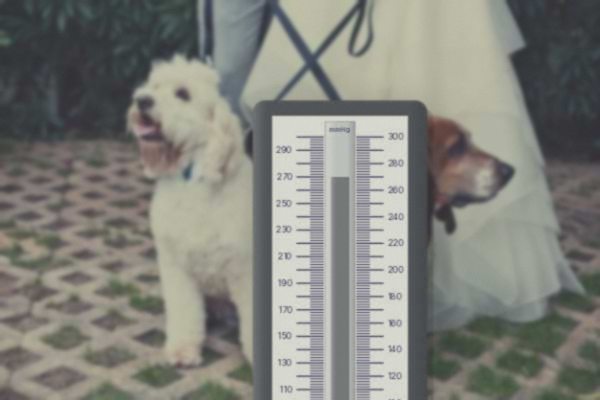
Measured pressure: 270 mmHg
